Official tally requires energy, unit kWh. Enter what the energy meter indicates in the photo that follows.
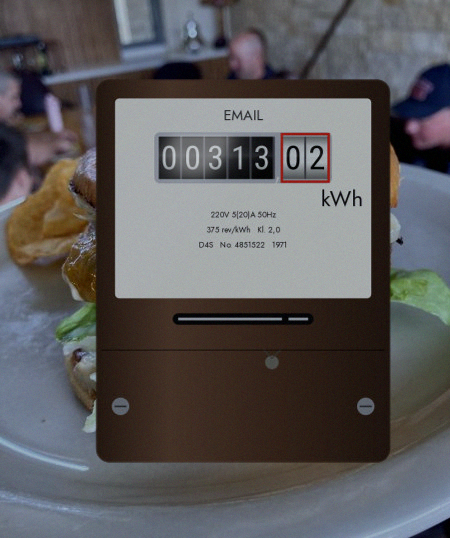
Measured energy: 313.02 kWh
